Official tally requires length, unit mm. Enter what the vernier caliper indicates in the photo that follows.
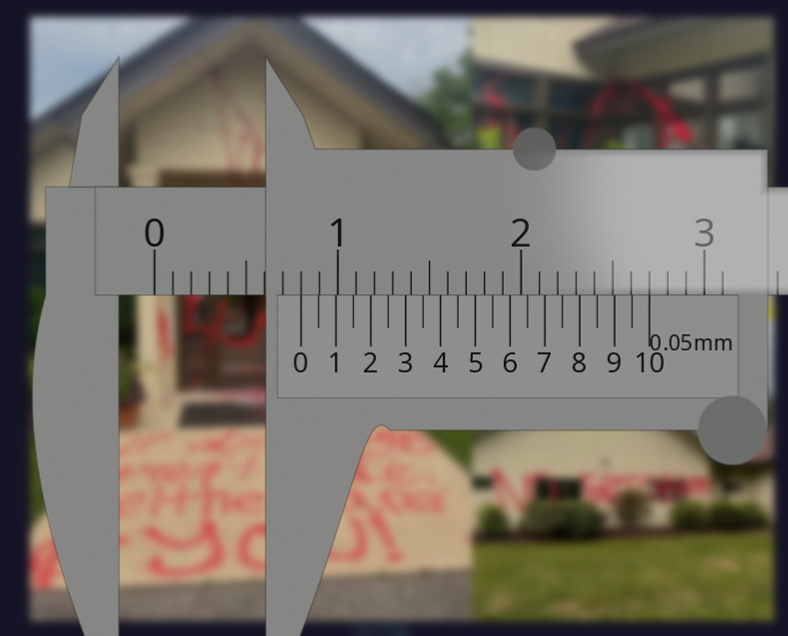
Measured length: 8.0 mm
